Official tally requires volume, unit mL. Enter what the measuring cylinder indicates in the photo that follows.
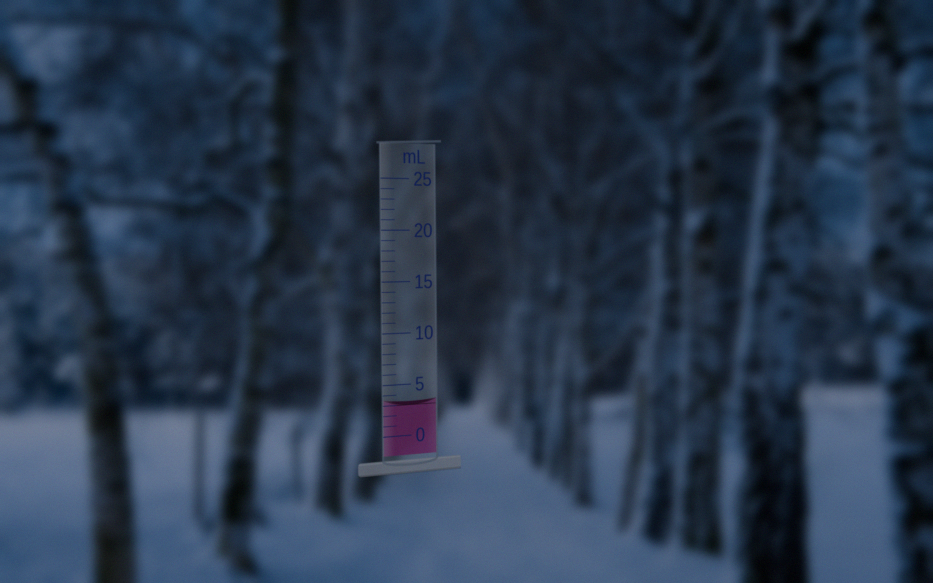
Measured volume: 3 mL
